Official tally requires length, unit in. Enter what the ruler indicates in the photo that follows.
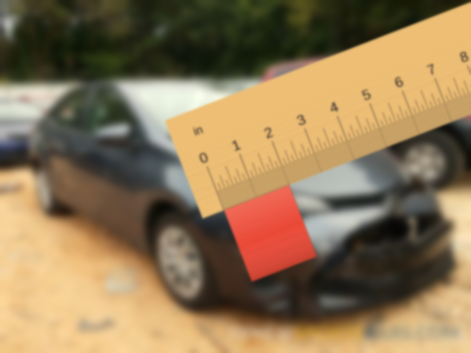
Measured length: 2 in
